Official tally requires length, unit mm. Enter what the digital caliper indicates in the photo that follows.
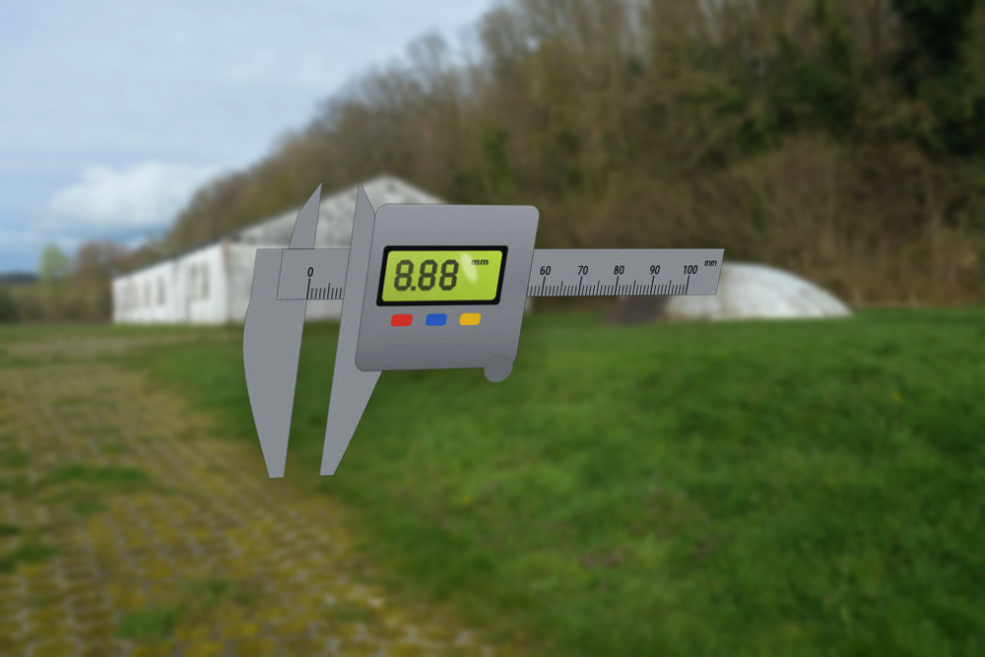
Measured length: 8.88 mm
